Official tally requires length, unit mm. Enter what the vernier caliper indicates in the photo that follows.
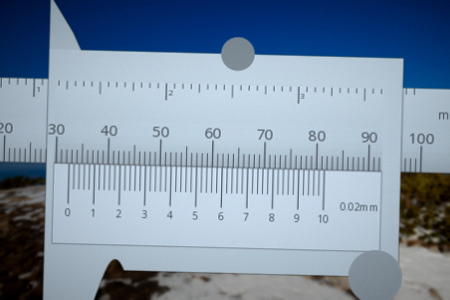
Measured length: 32.5 mm
